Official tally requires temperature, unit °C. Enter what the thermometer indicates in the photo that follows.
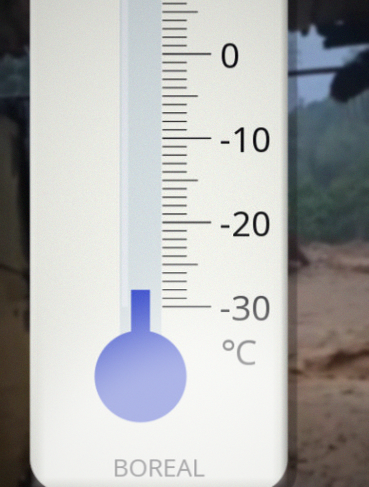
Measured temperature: -28 °C
